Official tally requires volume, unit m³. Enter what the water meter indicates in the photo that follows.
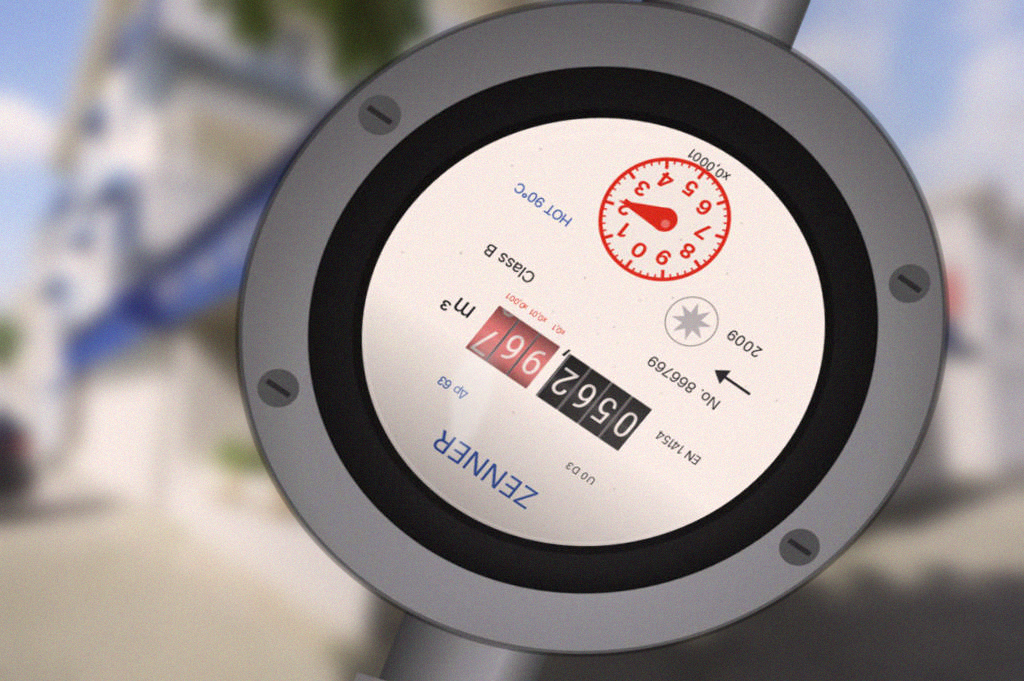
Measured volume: 562.9672 m³
